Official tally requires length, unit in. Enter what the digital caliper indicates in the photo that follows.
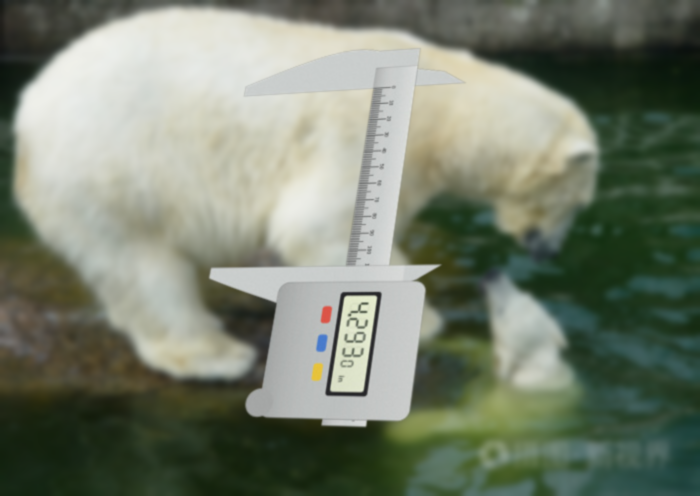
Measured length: 4.2930 in
